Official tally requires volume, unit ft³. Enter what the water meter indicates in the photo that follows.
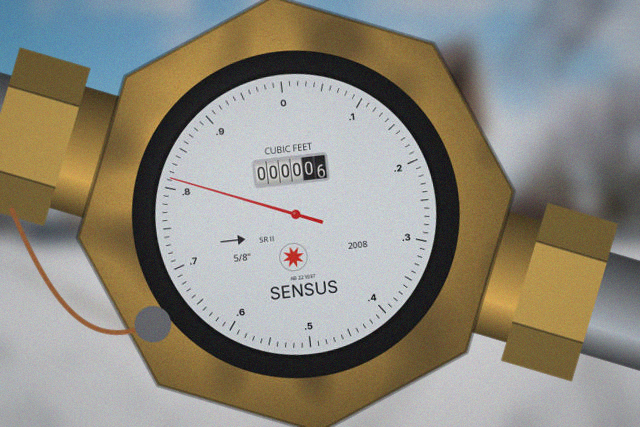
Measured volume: 5.81 ft³
